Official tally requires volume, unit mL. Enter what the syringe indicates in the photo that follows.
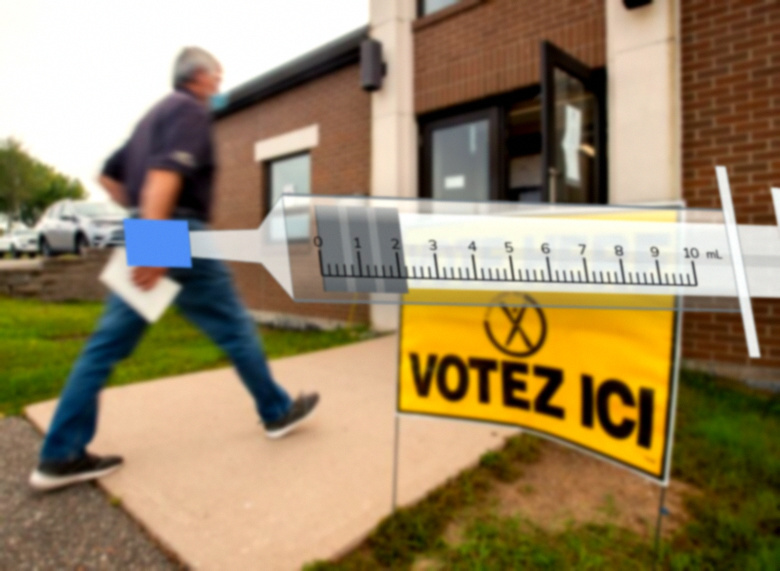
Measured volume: 0 mL
